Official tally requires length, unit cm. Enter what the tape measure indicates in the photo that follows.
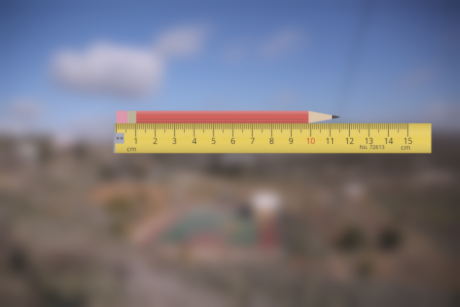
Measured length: 11.5 cm
